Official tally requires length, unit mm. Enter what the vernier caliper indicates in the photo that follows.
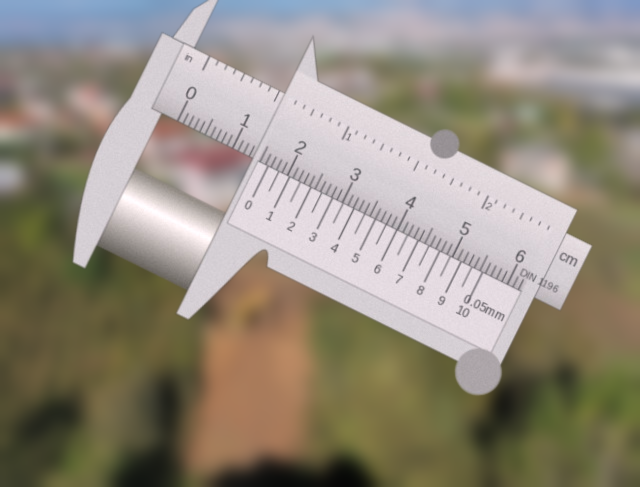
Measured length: 16.5 mm
